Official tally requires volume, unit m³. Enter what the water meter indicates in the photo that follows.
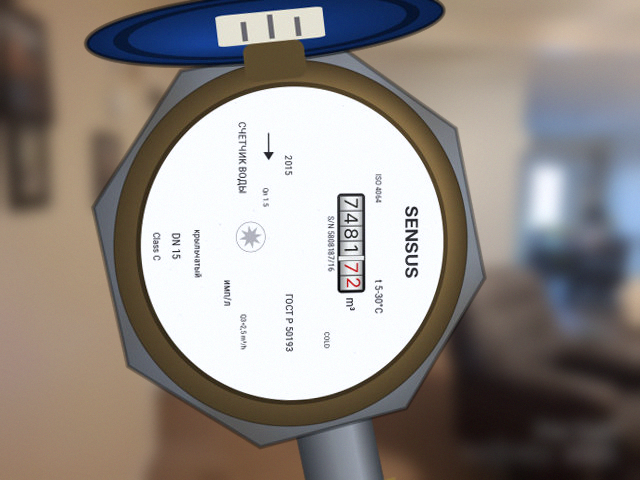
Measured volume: 7481.72 m³
